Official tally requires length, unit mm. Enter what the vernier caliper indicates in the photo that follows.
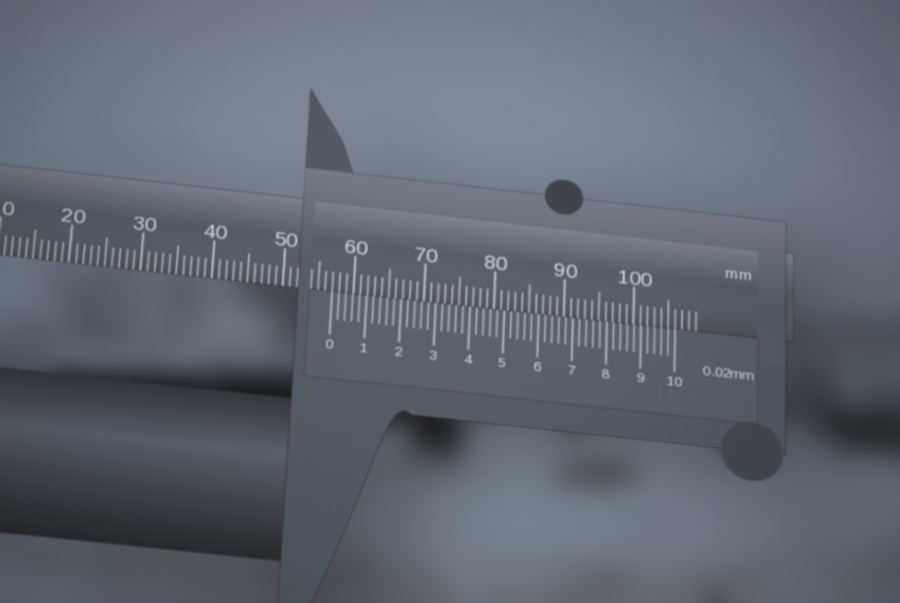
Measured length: 57.0 mm
